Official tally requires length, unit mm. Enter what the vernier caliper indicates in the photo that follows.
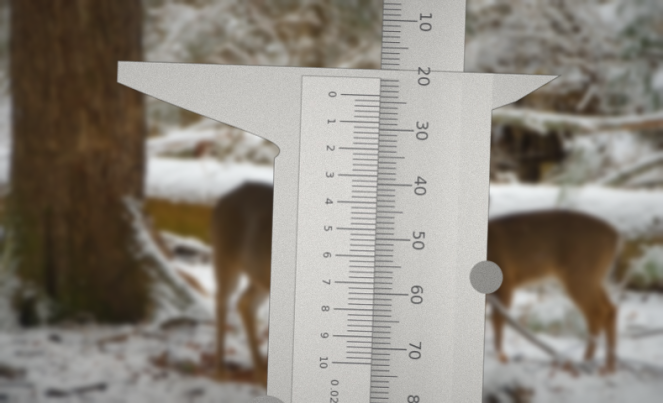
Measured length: 23.8 mm
